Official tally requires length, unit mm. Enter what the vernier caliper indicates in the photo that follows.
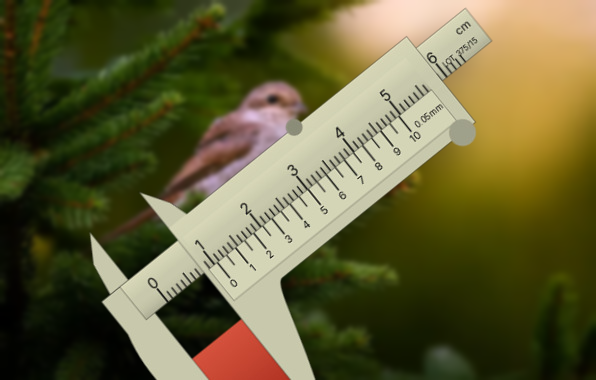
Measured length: 10.6 mm
